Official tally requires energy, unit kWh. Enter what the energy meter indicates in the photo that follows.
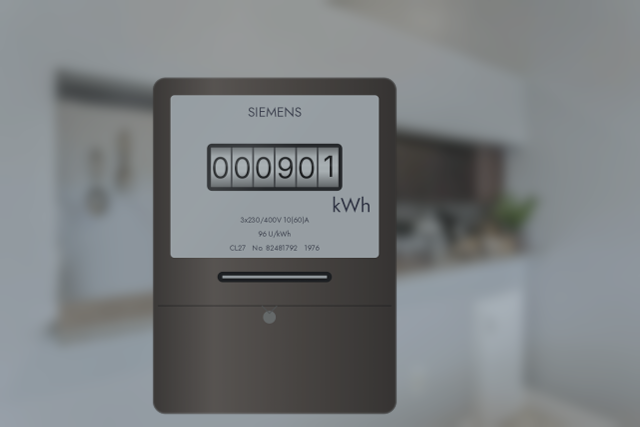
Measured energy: 901 kWh
